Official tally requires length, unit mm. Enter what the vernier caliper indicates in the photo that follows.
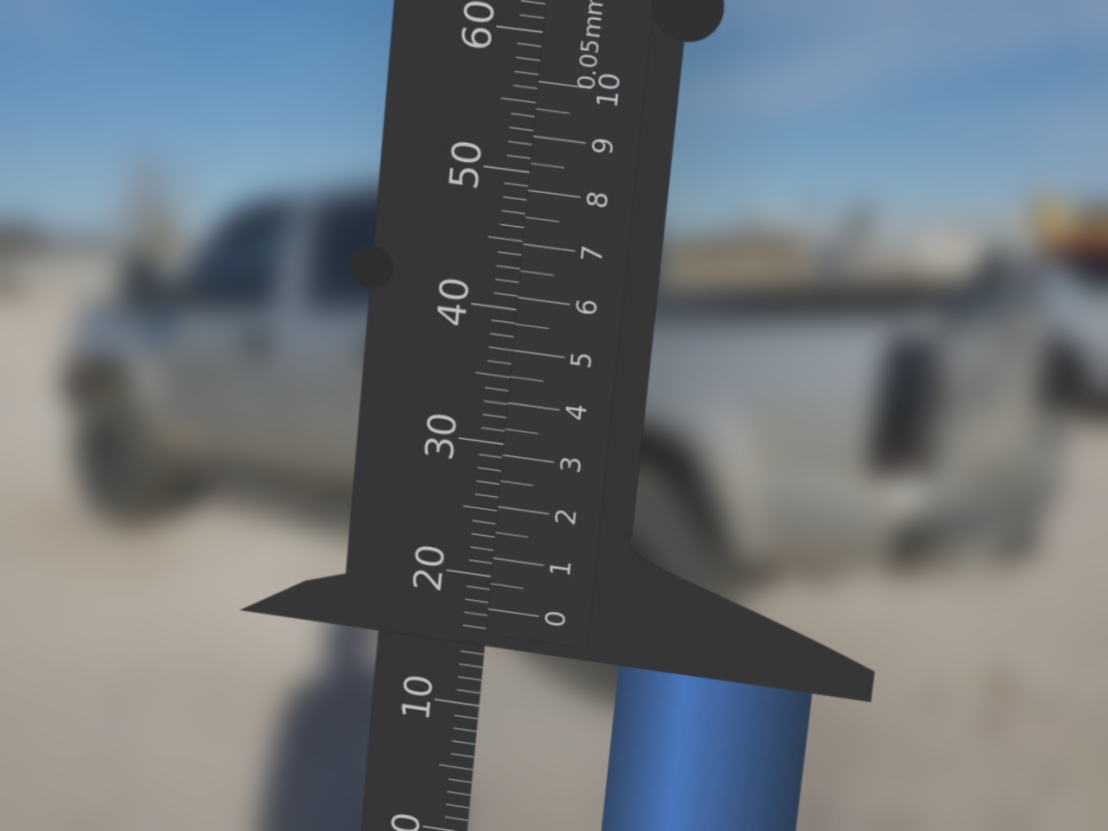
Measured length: 17.5 mm
